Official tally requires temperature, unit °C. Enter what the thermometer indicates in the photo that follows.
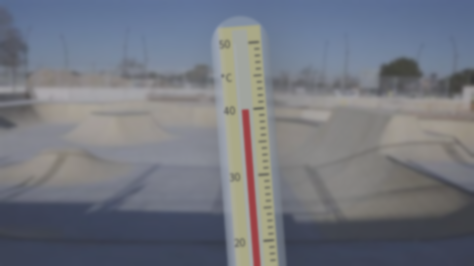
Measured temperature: 40 °C
